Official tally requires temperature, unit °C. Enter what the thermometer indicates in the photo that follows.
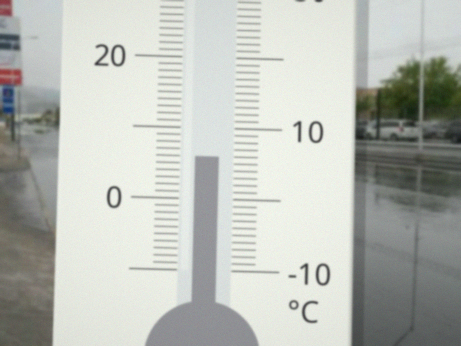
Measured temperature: 6 °C
